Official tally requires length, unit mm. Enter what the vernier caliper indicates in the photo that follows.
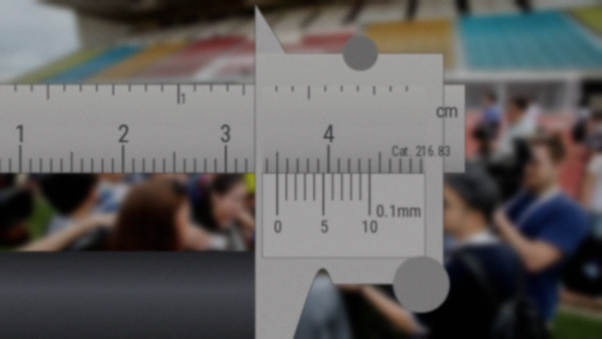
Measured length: 35.0 mm
